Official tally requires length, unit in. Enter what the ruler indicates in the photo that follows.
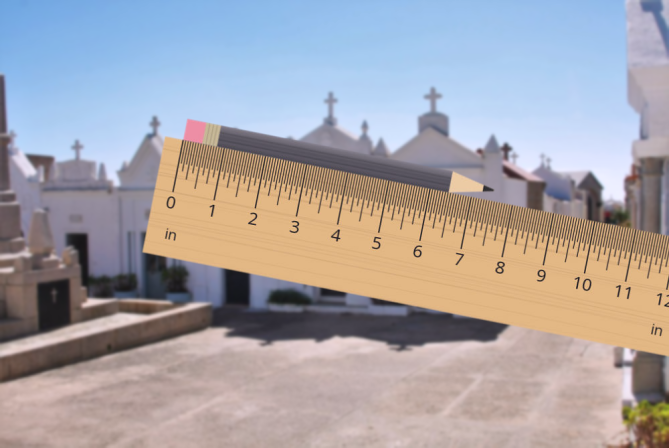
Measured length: 7.5 in
